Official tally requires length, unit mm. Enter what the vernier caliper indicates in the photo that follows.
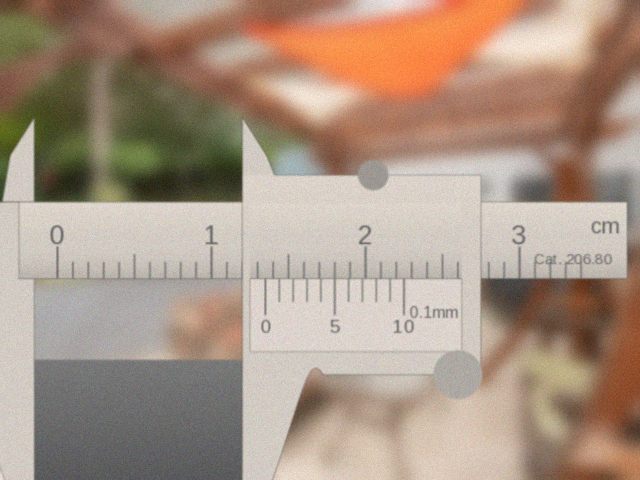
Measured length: 13.5 mm
